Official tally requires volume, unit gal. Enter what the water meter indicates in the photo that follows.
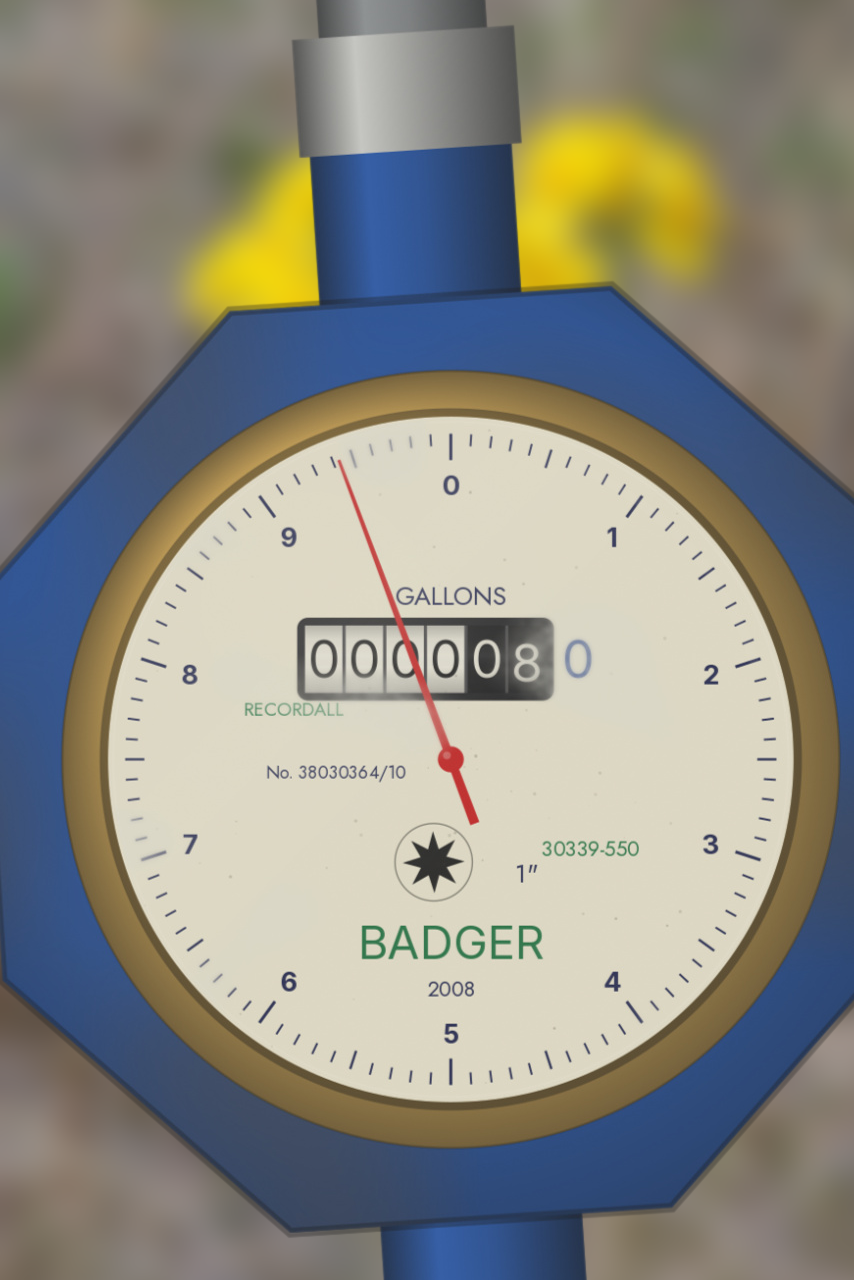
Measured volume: 79.4 gal
